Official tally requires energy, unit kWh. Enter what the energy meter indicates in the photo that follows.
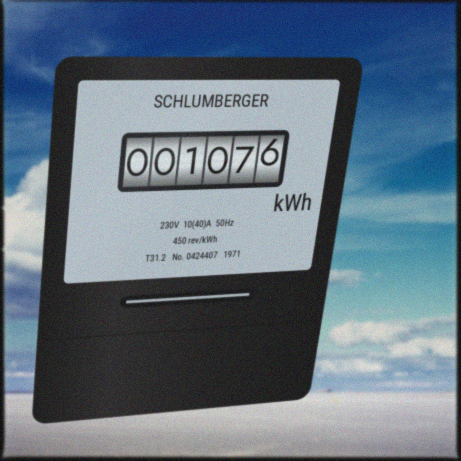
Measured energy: 1076 kWh
